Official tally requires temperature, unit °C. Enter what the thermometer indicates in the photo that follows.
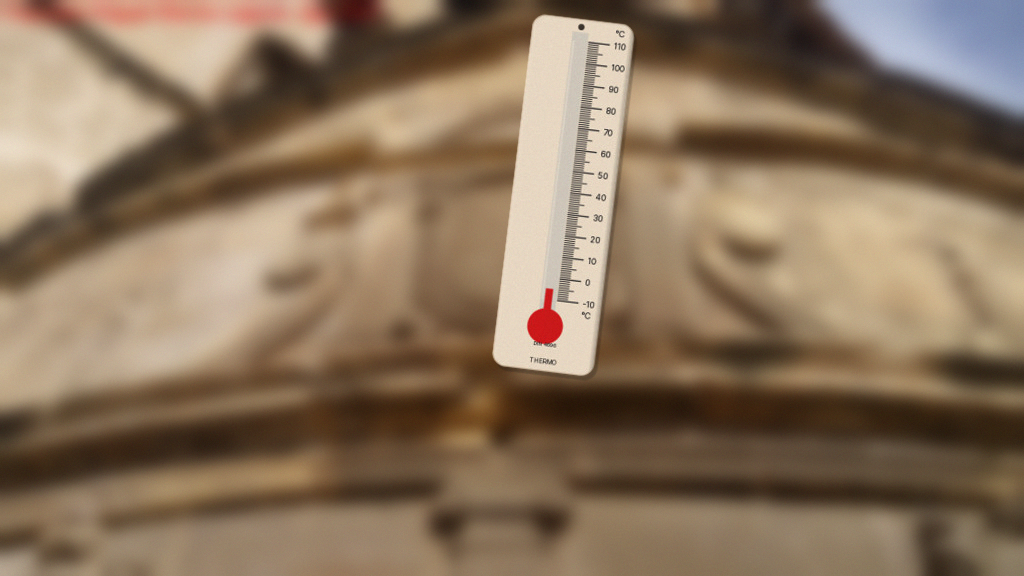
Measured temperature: -5 °C
